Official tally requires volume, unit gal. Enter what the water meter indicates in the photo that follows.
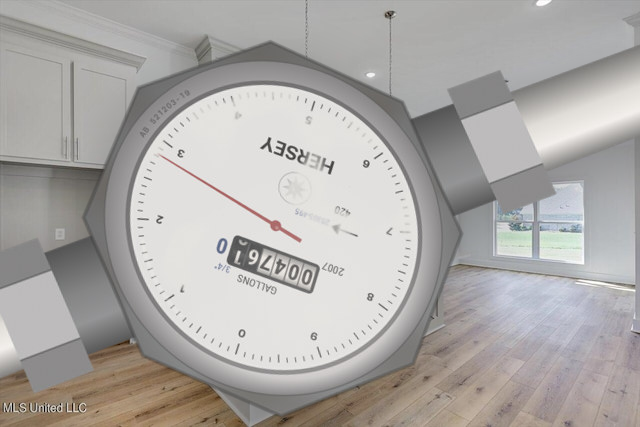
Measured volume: 47612.8 gal
